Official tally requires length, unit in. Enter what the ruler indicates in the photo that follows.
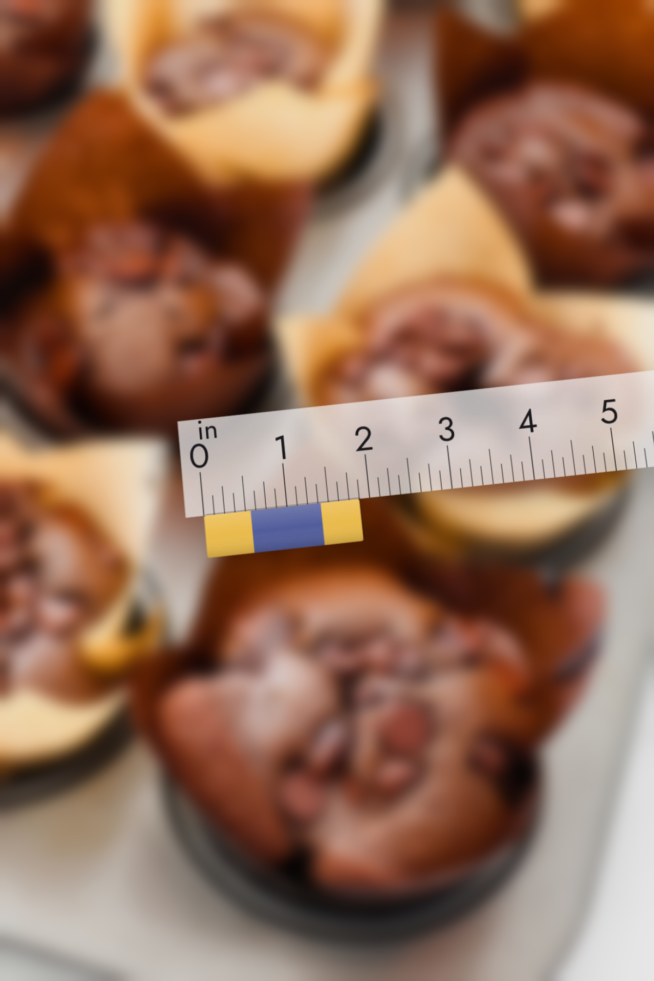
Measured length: 1.875 in
